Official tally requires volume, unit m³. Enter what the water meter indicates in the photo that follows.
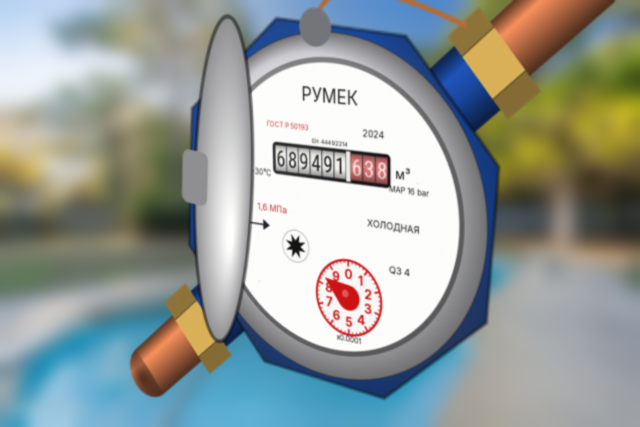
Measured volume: 689491.6388 m³
